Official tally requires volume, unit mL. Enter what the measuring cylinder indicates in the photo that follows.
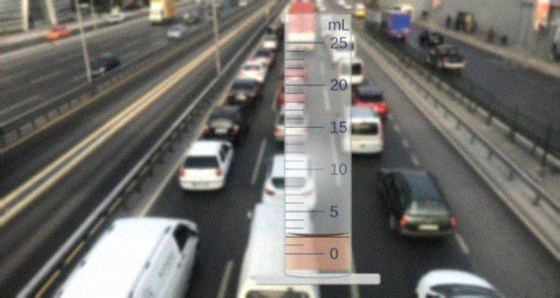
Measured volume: 2 mL
